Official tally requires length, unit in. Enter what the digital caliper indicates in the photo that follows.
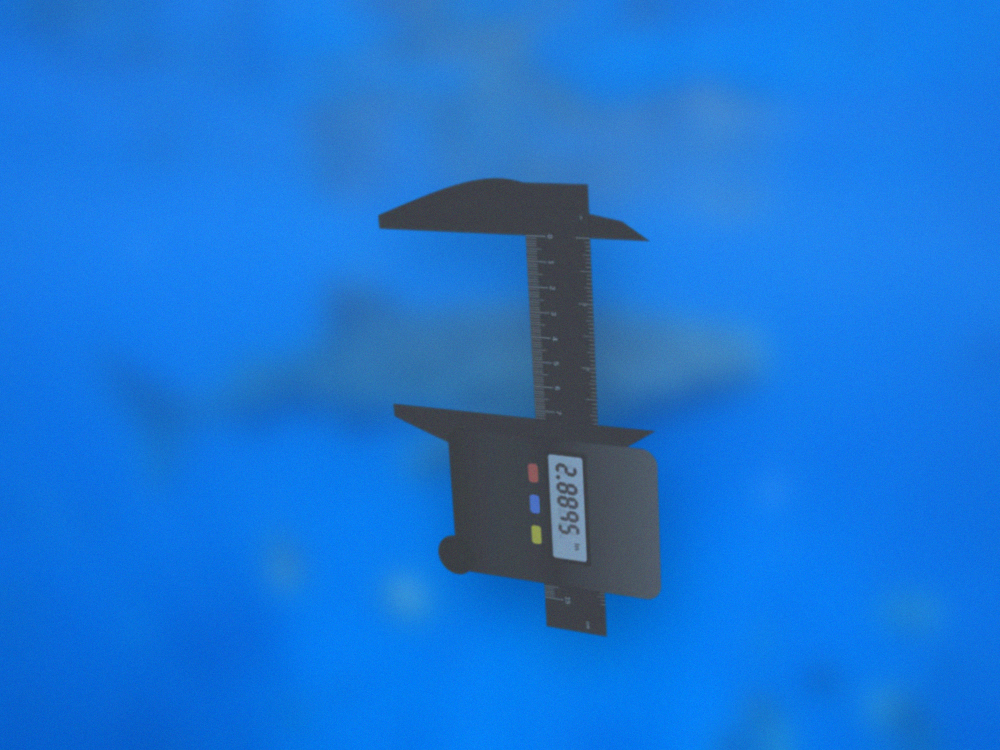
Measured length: 2.8895 in
